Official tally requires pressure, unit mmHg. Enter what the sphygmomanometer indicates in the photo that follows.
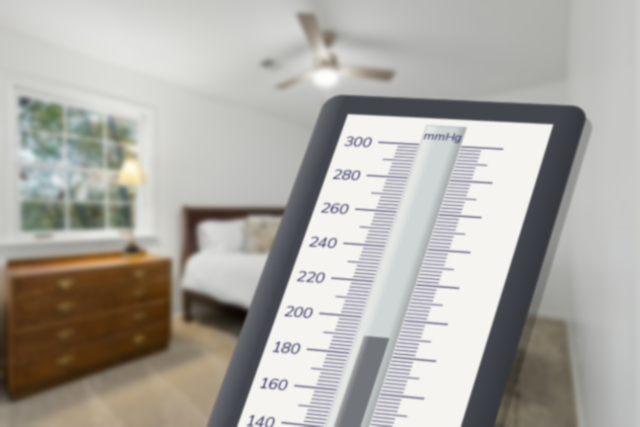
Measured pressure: 190 mmHg
